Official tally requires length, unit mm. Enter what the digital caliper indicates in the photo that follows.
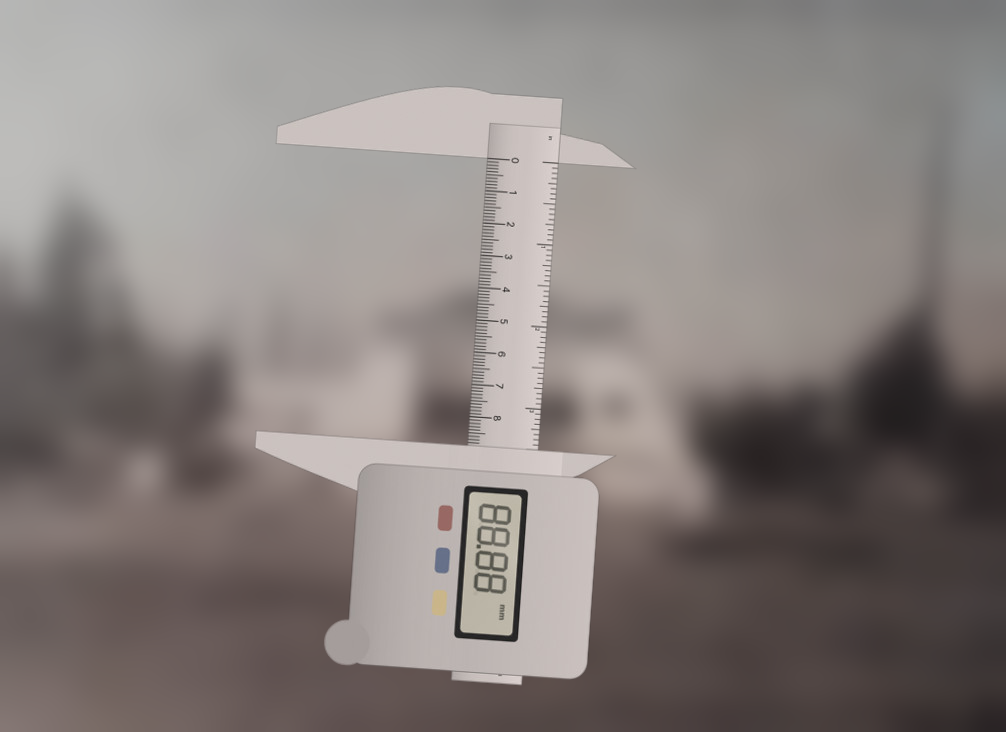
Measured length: 88.88 mm
